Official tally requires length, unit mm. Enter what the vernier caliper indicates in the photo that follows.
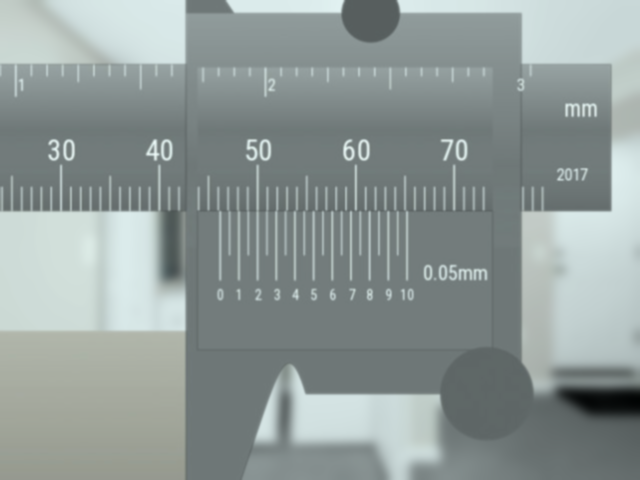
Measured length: 46.2 mm
